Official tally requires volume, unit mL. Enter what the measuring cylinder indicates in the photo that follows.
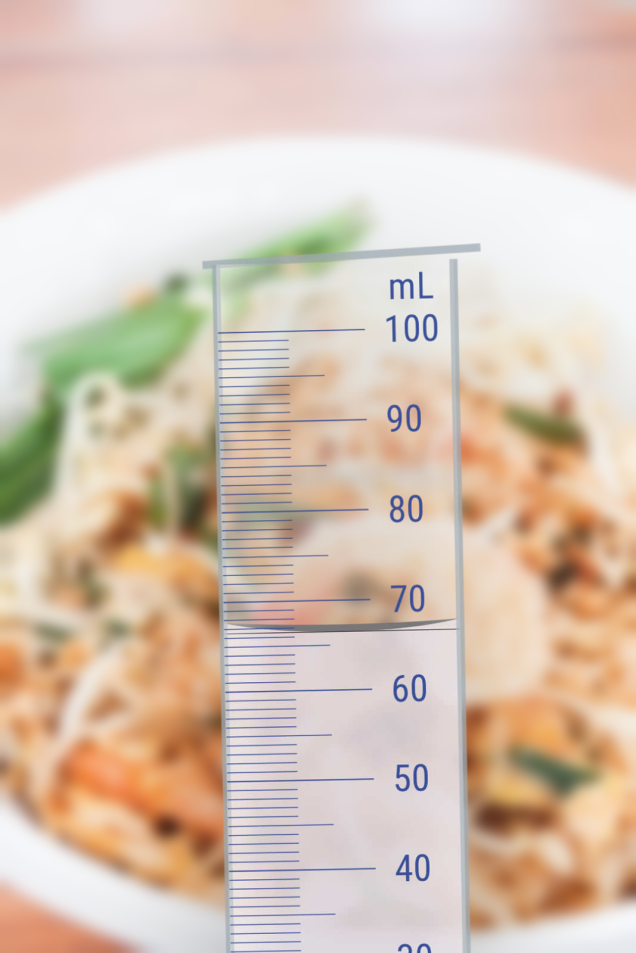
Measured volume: 66.5 mL
